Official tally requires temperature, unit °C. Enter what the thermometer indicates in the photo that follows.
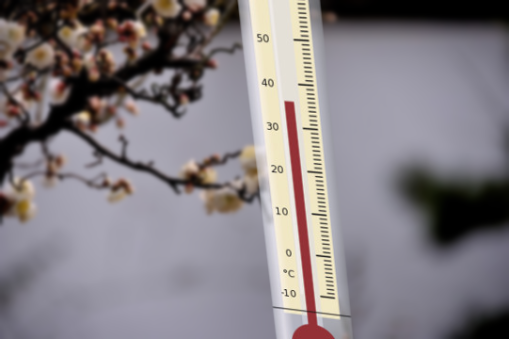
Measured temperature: 36 °C
